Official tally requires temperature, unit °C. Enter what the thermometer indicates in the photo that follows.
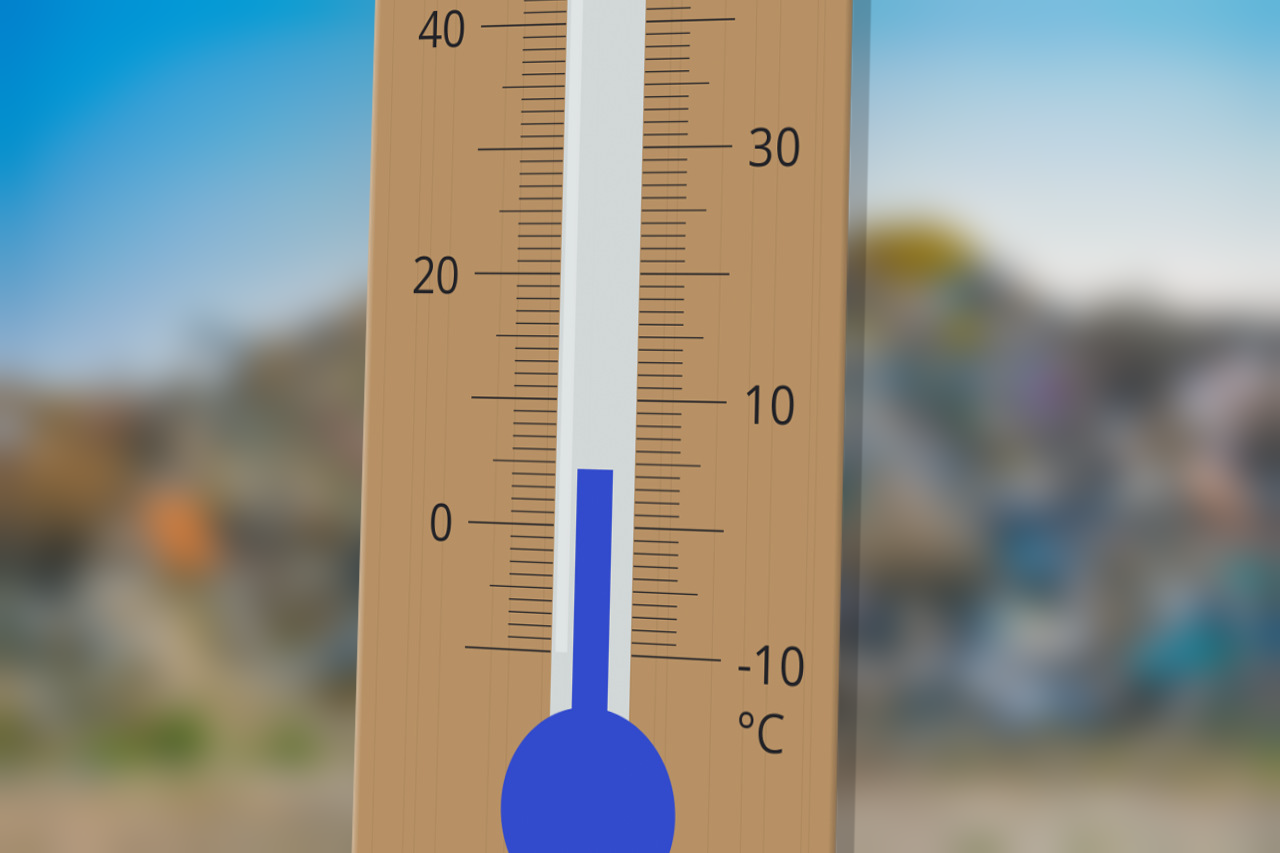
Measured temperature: 4.5 °C
